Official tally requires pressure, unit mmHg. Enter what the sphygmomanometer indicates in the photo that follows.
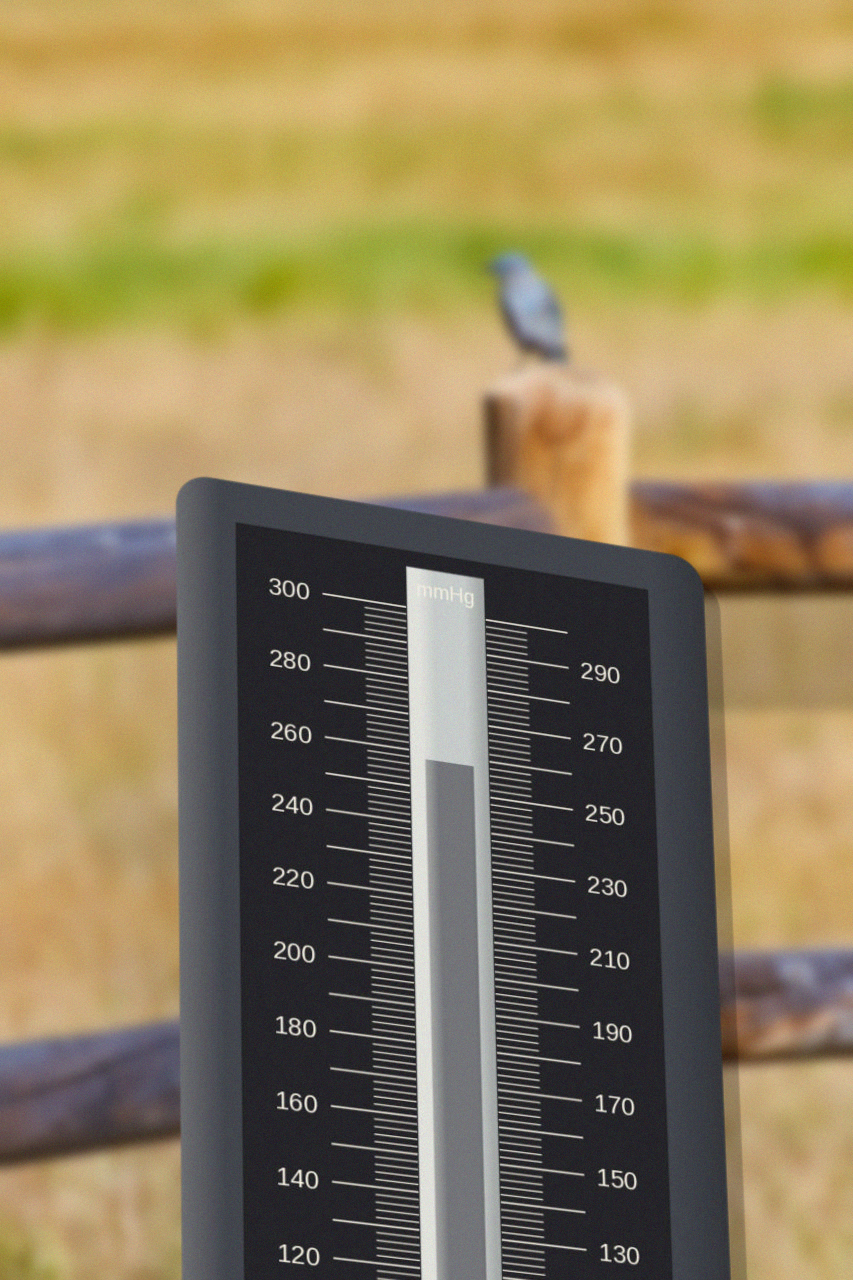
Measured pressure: 258 mmHg
